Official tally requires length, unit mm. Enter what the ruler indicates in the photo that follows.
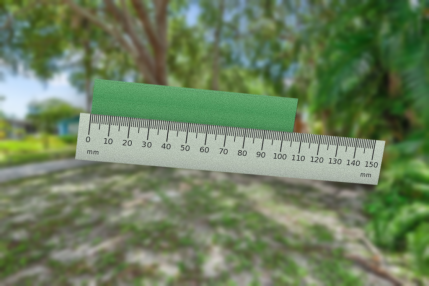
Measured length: 105 mm
